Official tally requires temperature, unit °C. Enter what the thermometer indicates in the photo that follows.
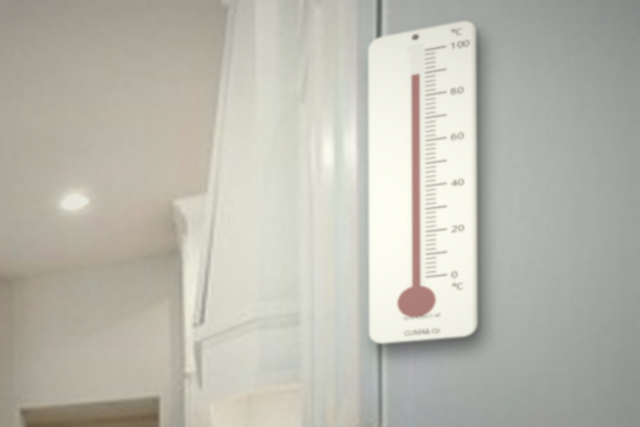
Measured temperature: 90 °C
